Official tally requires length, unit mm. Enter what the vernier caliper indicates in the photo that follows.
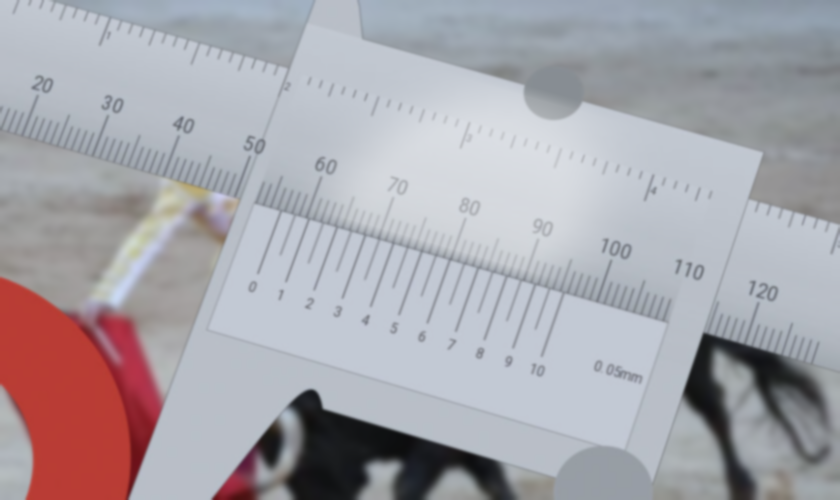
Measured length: 56.5 mm
